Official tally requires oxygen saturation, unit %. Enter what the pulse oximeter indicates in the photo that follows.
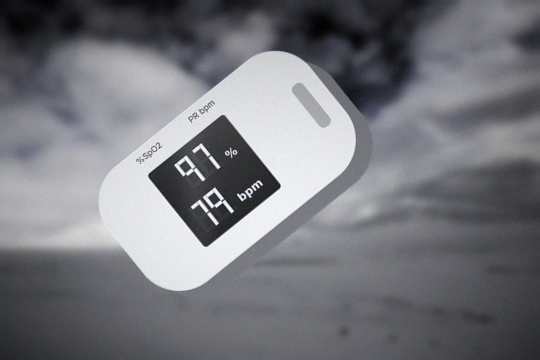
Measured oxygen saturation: 97 %
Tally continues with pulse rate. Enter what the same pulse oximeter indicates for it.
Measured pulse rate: 79 bpm
